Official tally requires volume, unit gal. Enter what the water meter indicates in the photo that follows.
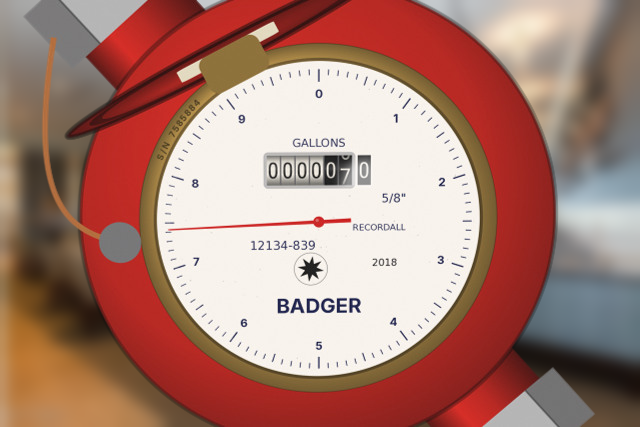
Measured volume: 67.4 gal
